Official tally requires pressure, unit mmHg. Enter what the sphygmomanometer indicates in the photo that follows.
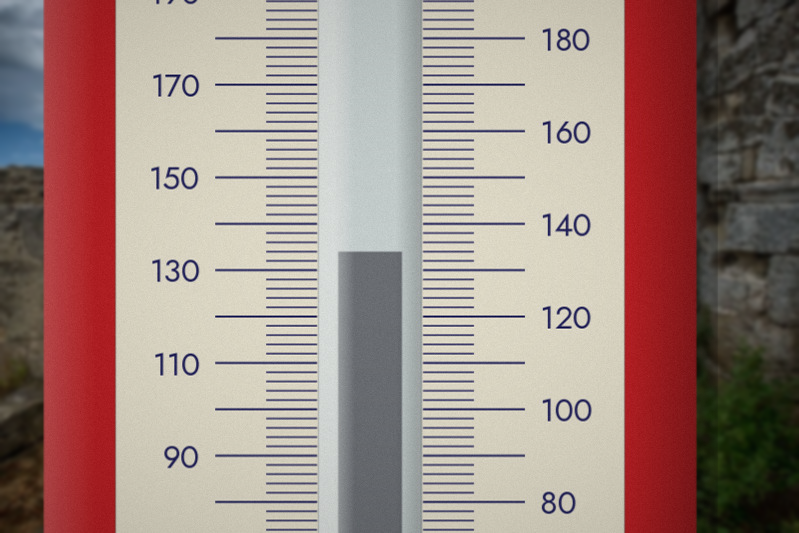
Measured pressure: 134 mmHg
